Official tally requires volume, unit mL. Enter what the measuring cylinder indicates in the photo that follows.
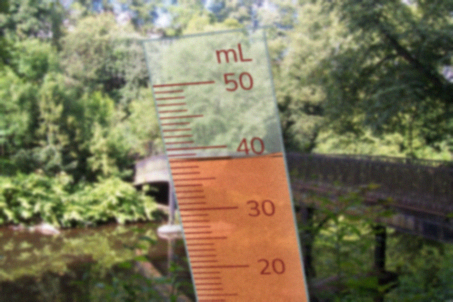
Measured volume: 38 mL
